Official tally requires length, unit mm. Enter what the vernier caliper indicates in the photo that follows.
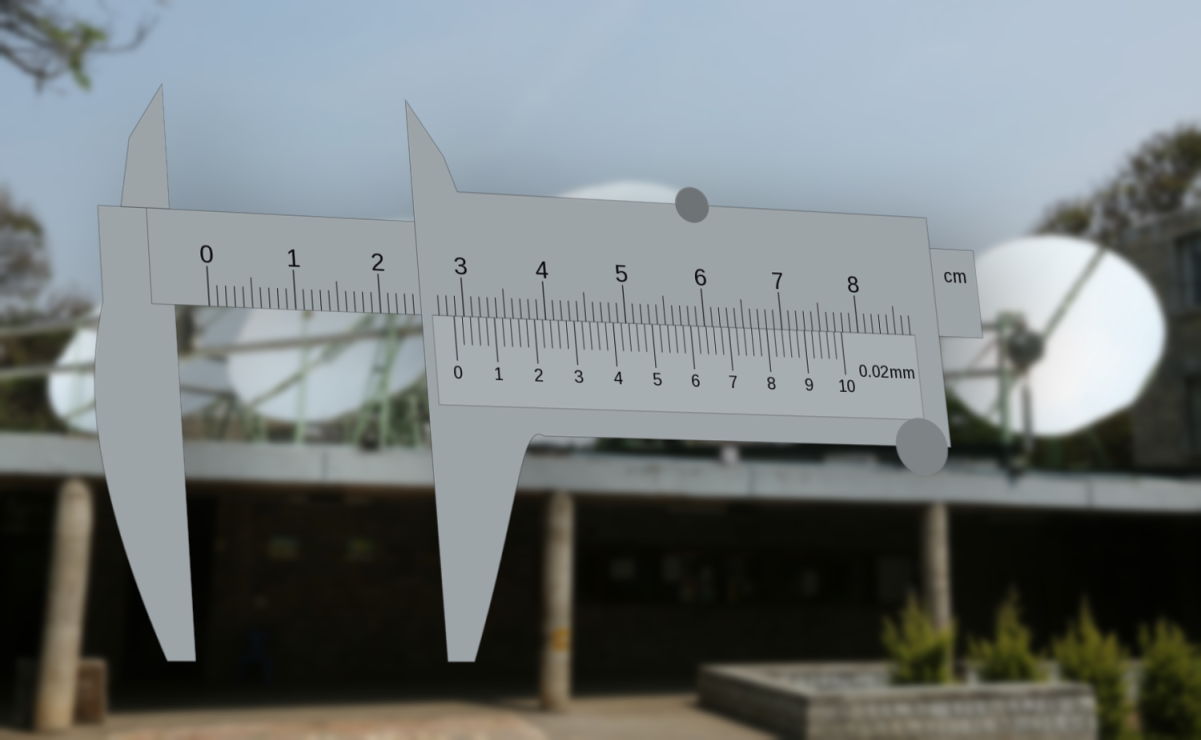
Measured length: 28.8 mm
